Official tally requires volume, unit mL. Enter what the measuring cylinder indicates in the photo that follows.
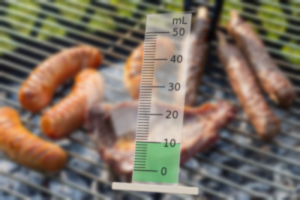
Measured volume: 10 mL
